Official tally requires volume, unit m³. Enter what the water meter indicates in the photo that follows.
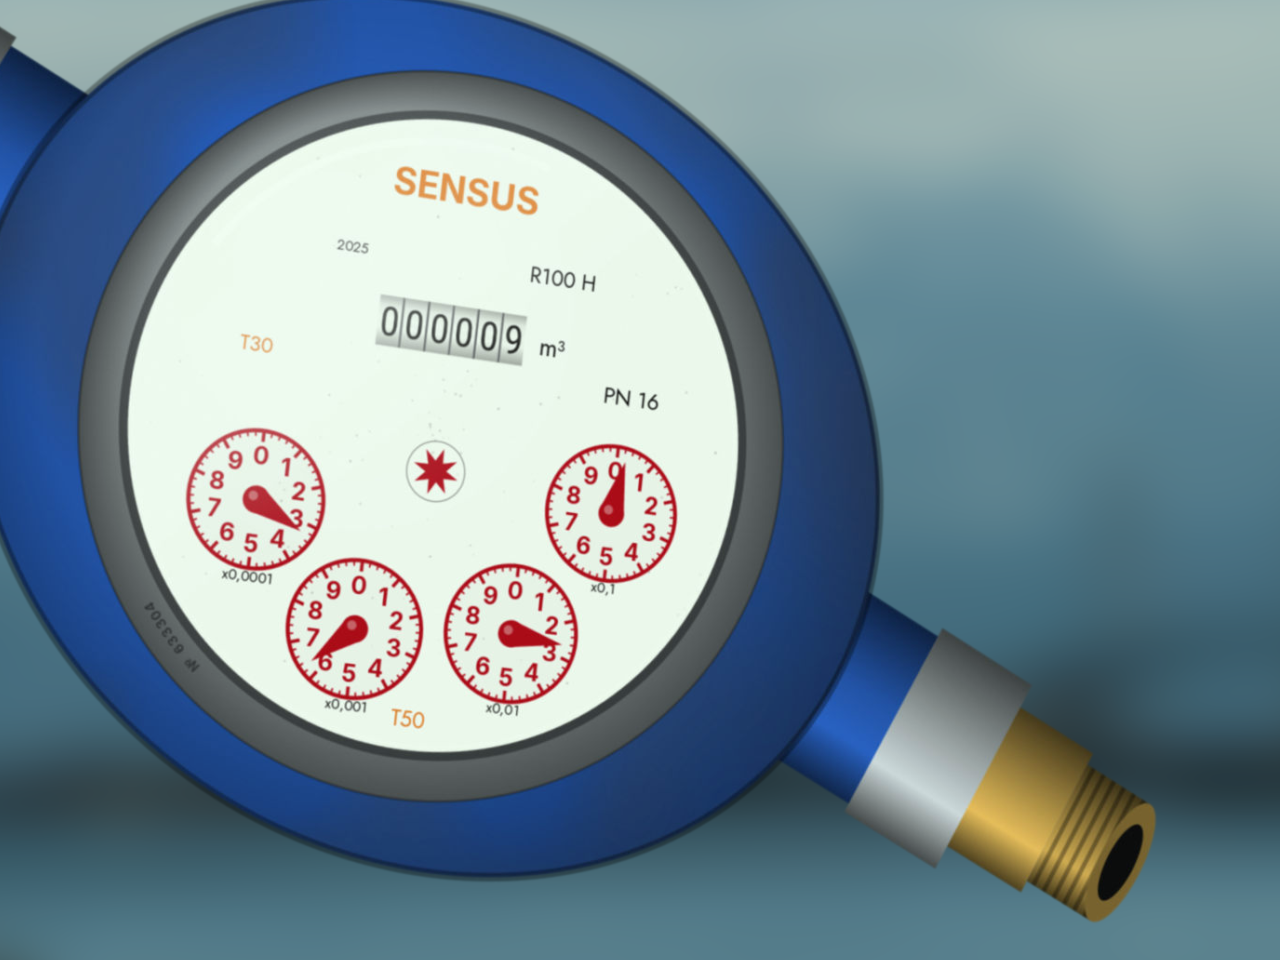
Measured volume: 9.0263 m³
